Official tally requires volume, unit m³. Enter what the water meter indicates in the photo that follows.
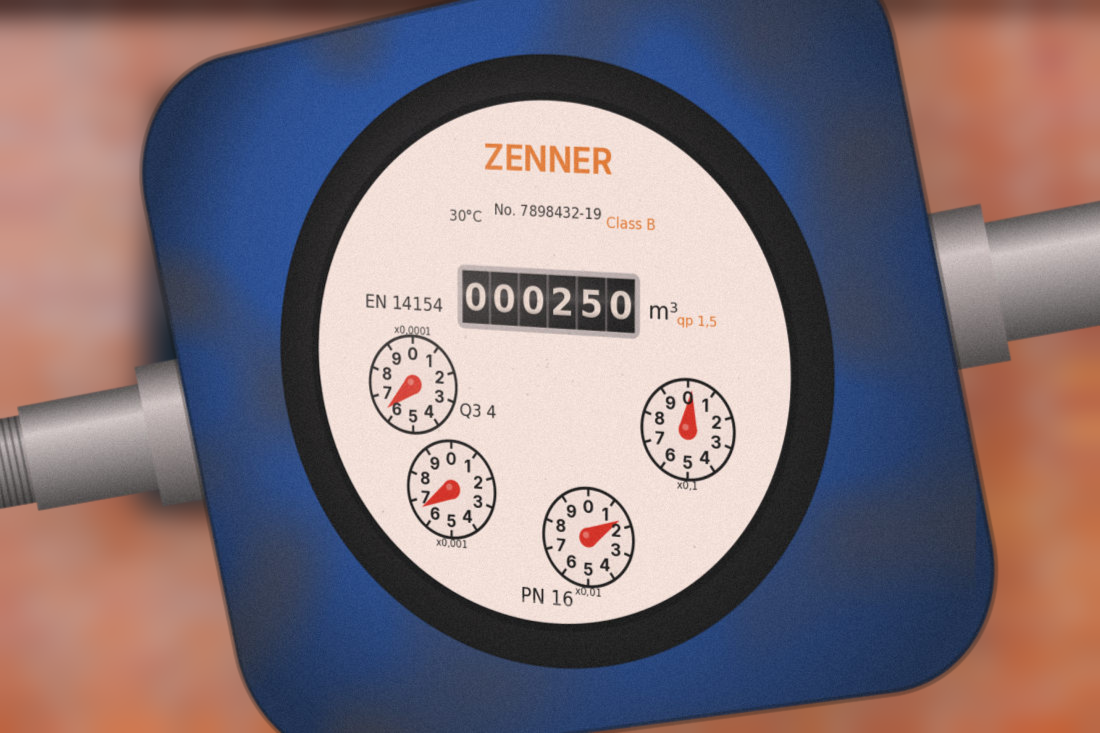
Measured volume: 250.0166 m³
